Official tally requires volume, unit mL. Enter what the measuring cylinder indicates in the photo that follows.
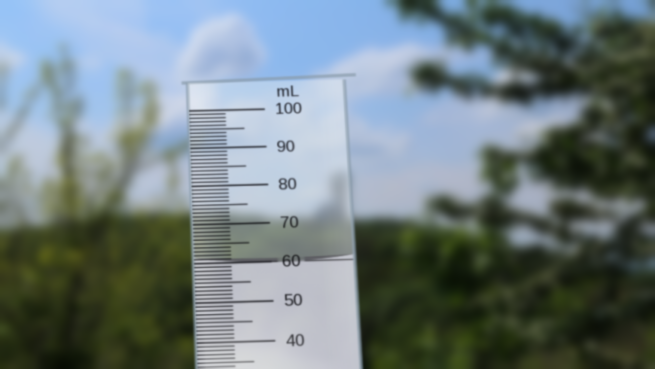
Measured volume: 60 mL
